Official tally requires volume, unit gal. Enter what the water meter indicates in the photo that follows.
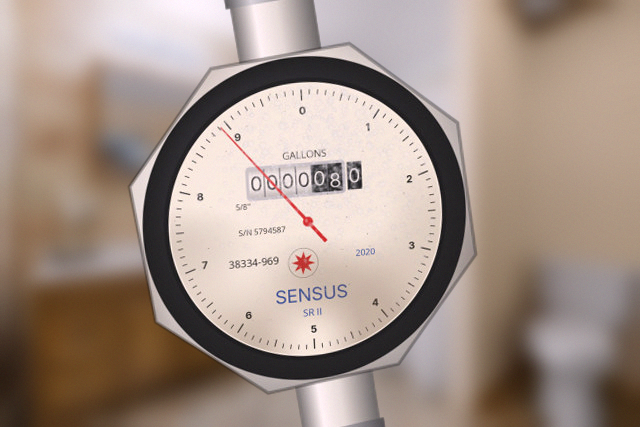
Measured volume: 78.9 gal
